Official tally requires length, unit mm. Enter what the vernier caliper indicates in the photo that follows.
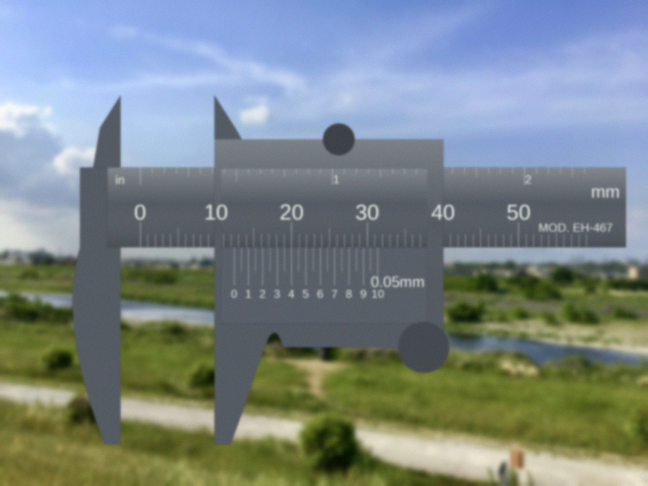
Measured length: 12.4 mm
